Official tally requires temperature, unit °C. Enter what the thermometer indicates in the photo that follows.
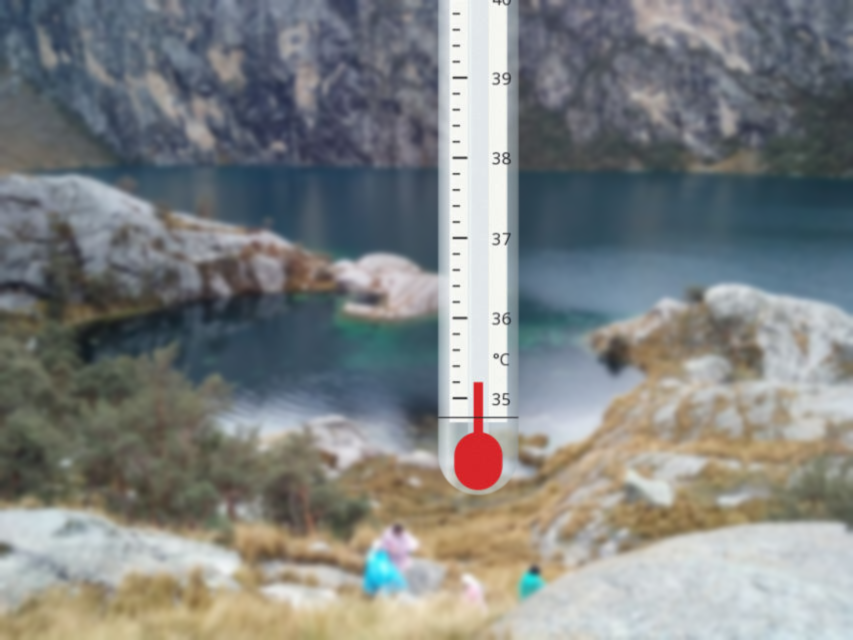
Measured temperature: 35.2 °C
